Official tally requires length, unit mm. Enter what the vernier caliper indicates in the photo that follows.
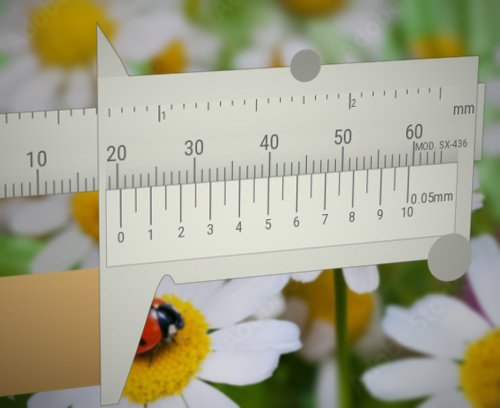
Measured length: 20.4 mm
